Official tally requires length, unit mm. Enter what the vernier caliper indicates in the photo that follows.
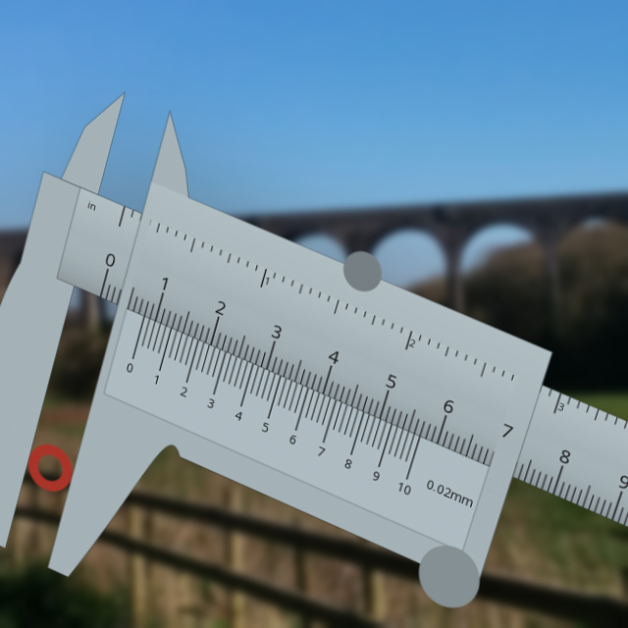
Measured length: 8.0 mm
